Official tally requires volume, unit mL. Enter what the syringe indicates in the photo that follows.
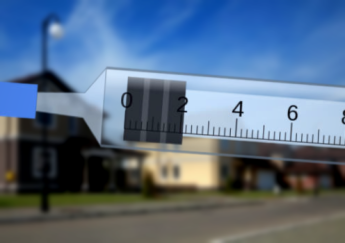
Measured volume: 0 mL
